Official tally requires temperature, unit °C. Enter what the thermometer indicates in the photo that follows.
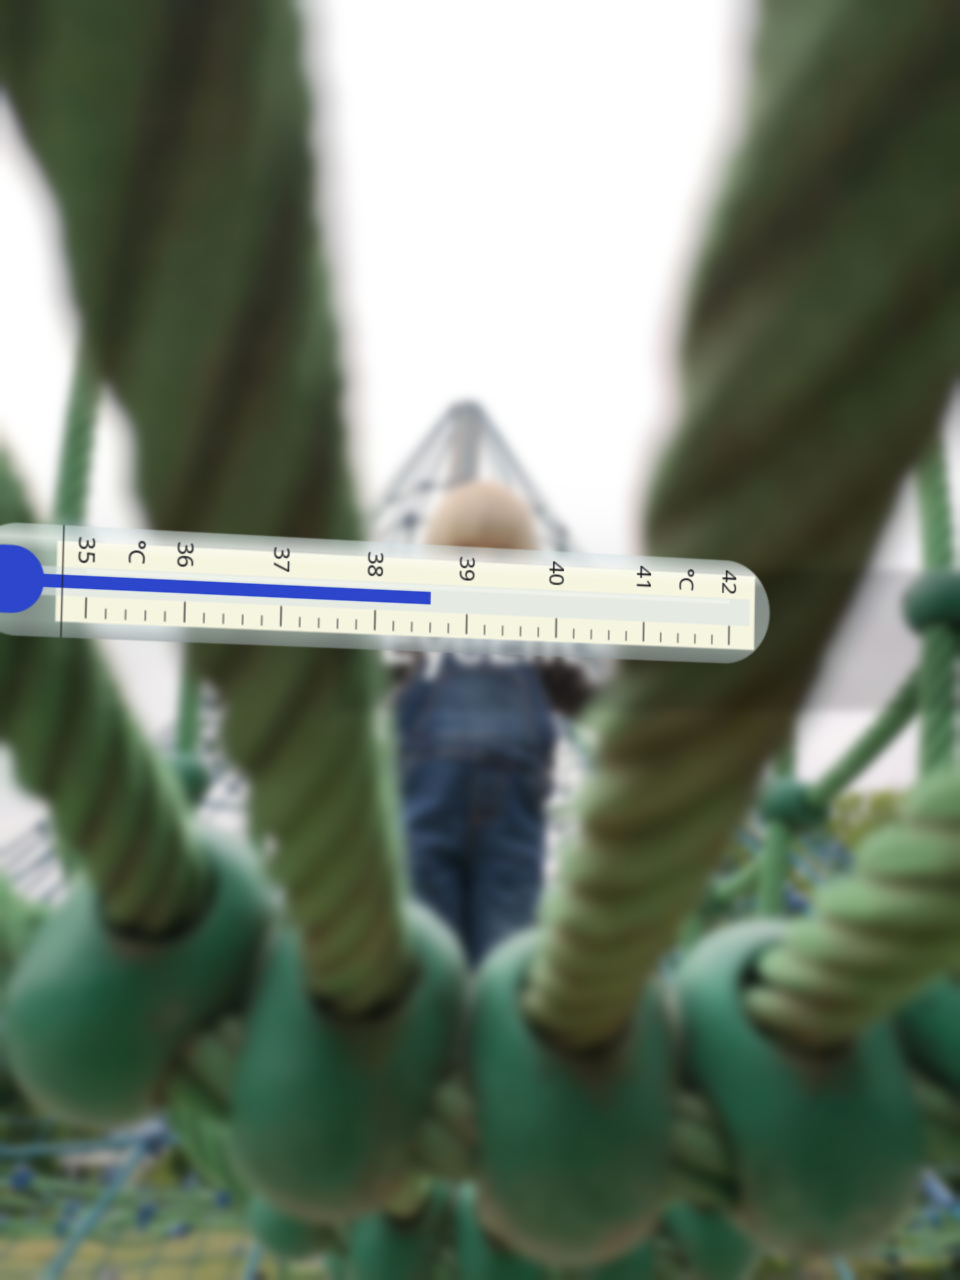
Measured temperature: 38.6 °C
